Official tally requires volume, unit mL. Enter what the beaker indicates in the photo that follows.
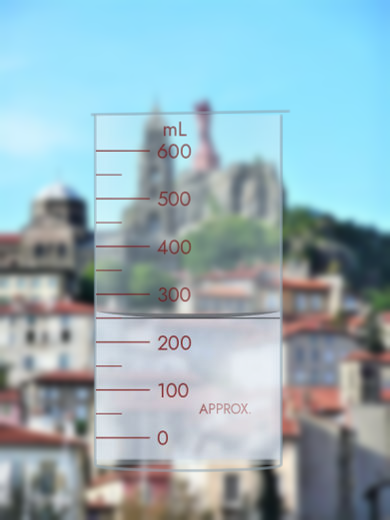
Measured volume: 250 mL
